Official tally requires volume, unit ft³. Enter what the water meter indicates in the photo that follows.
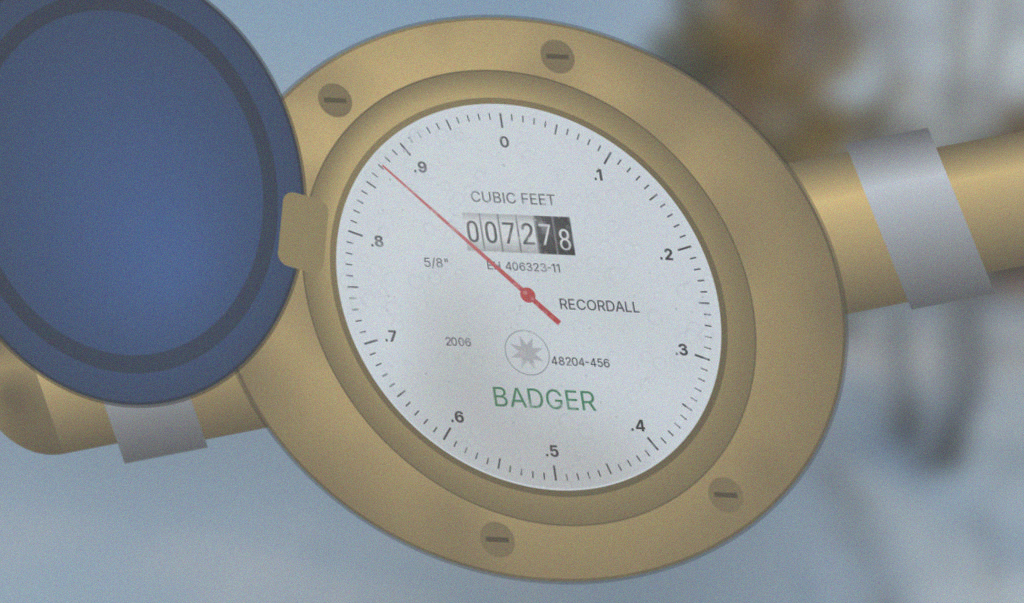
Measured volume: 7277.87 ft³
